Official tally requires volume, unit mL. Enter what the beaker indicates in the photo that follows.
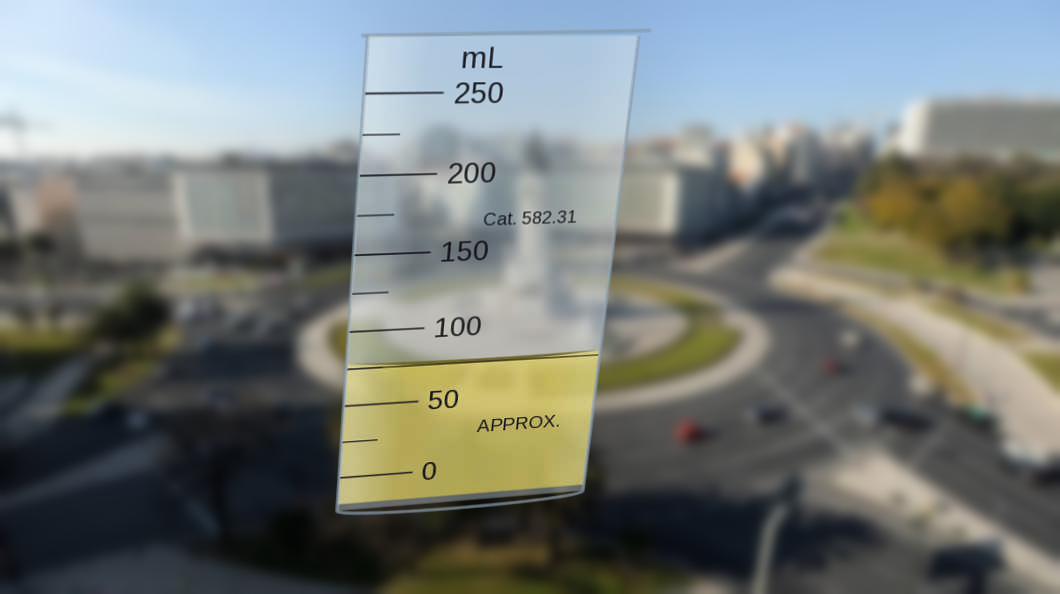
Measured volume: 75 mL
